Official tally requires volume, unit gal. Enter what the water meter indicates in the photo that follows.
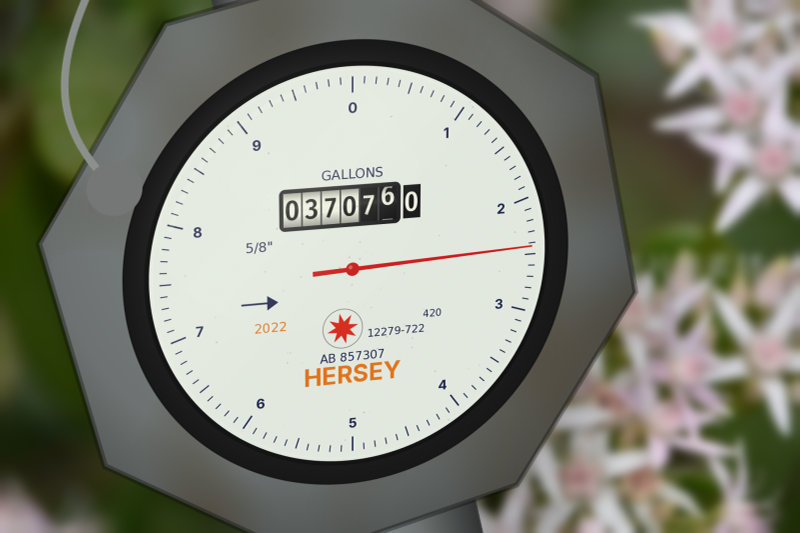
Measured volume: 370762.4 gal
